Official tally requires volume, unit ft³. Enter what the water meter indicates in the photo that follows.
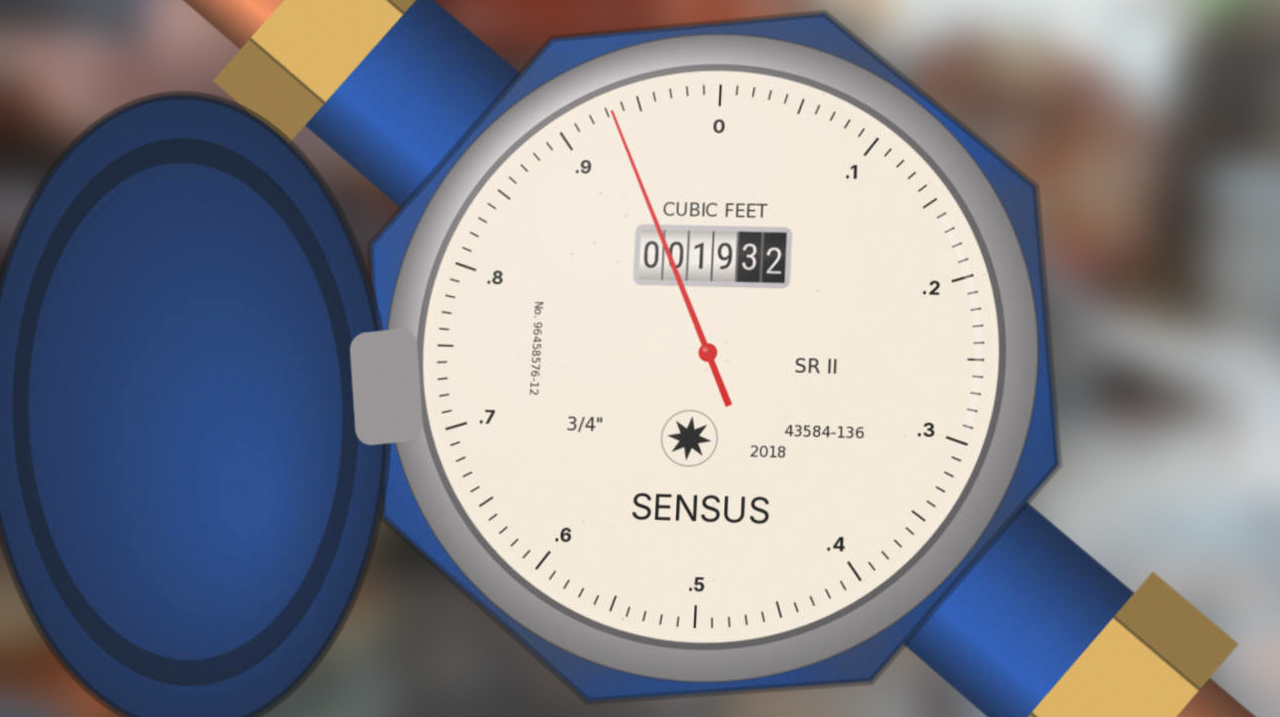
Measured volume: 1931.93 ft³
